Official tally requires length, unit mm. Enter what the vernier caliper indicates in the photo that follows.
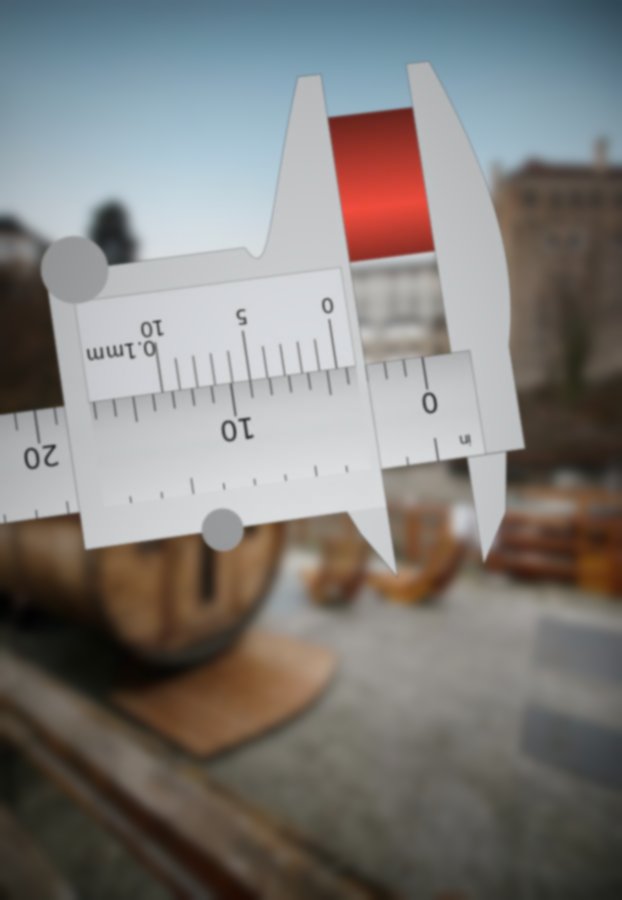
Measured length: 4.5 mm
